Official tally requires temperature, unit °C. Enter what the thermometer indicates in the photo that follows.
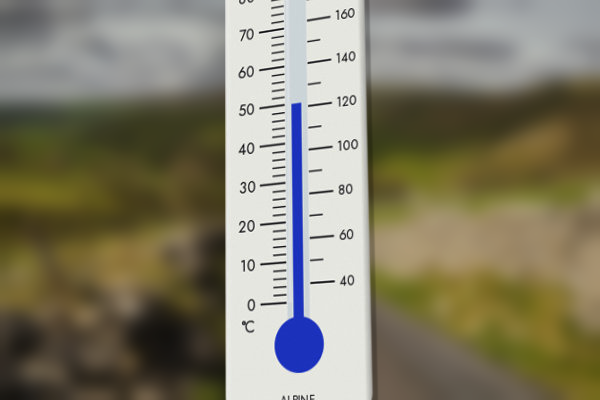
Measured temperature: 50 °C
